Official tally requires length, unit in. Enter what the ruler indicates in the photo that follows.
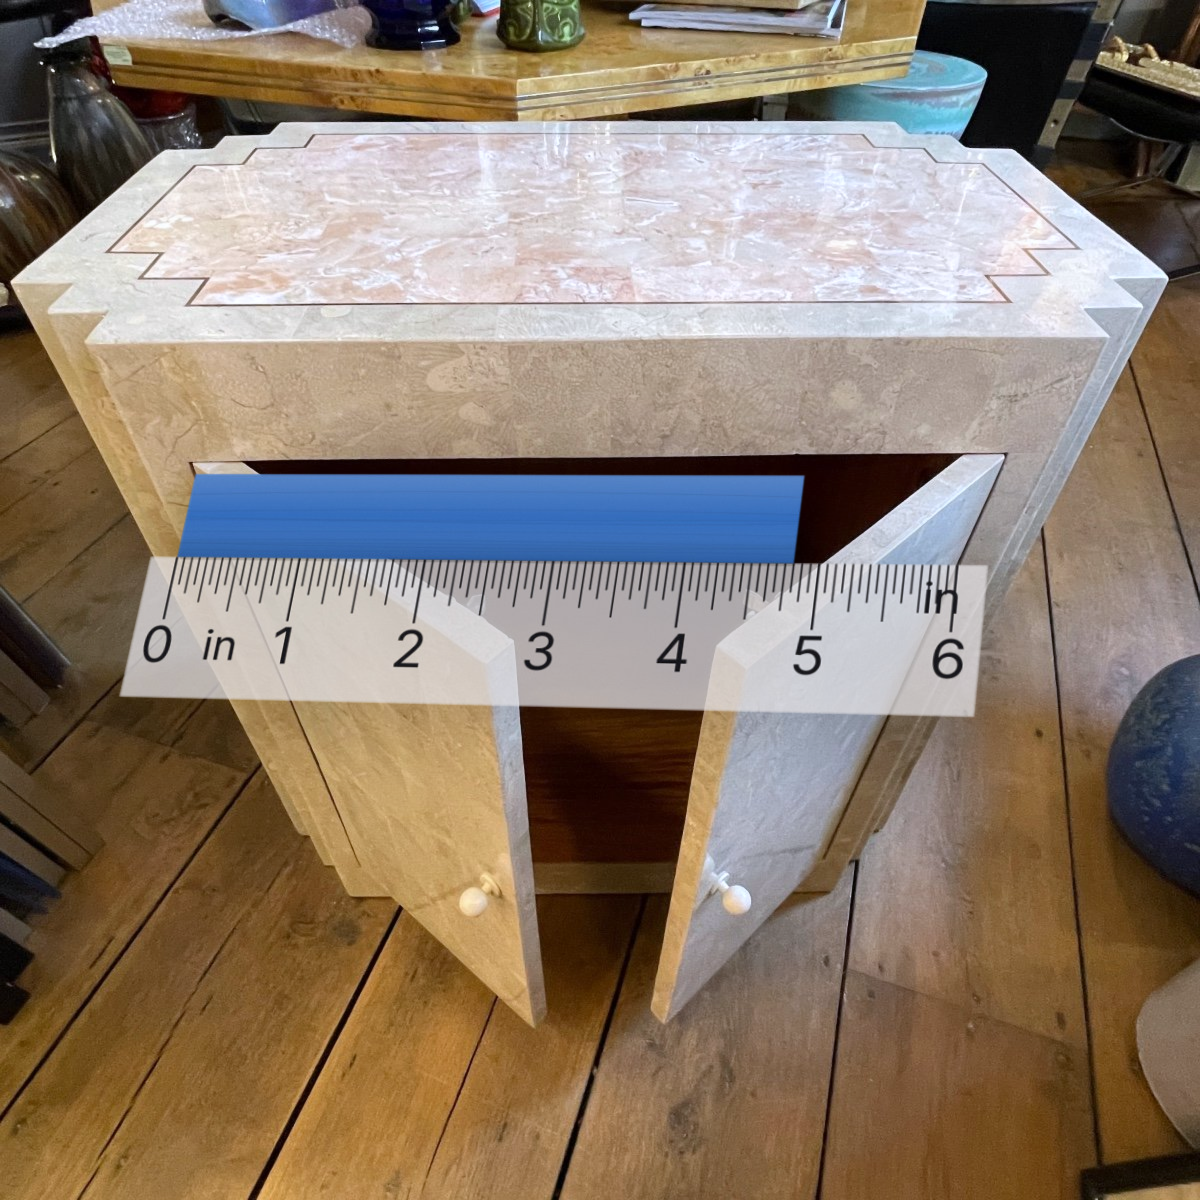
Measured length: 4.8125 in
